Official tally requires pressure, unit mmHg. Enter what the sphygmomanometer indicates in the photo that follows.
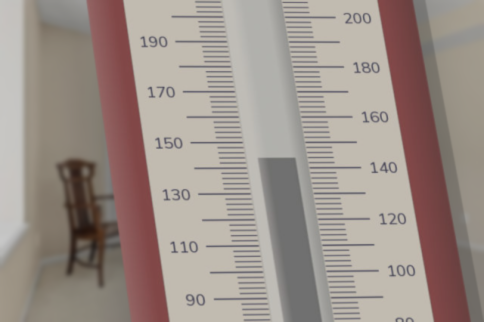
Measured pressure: 144 mmHg
